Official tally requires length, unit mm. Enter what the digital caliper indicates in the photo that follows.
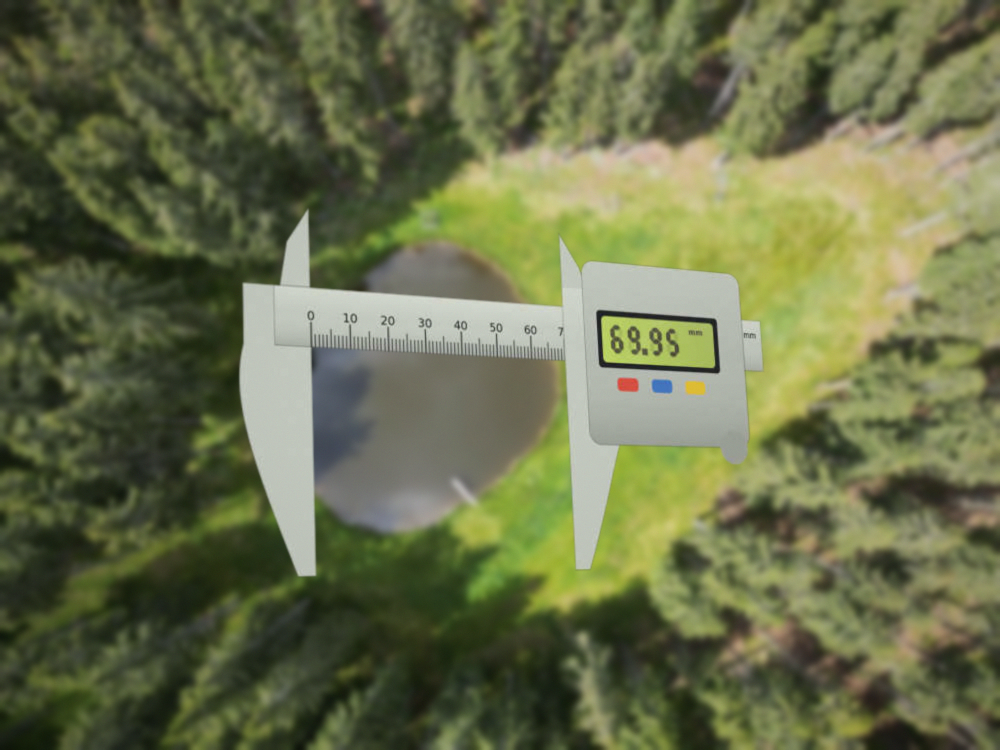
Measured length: 69.95 mm
